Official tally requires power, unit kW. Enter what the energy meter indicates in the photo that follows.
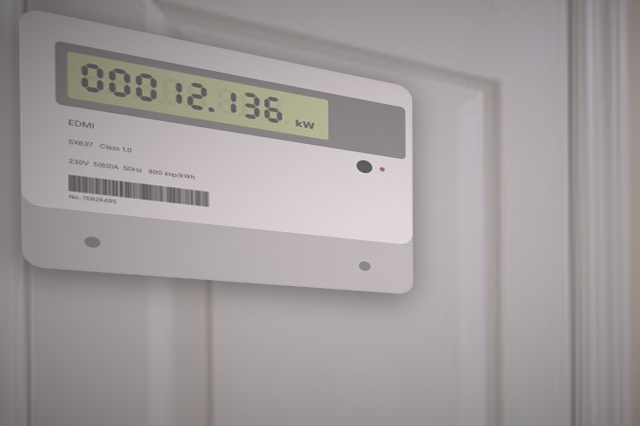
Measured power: 12.136 kW
